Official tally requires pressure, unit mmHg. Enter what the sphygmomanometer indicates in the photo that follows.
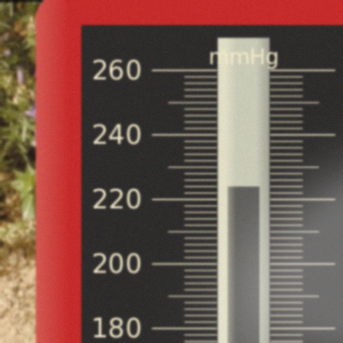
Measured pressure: 224 mmHg
